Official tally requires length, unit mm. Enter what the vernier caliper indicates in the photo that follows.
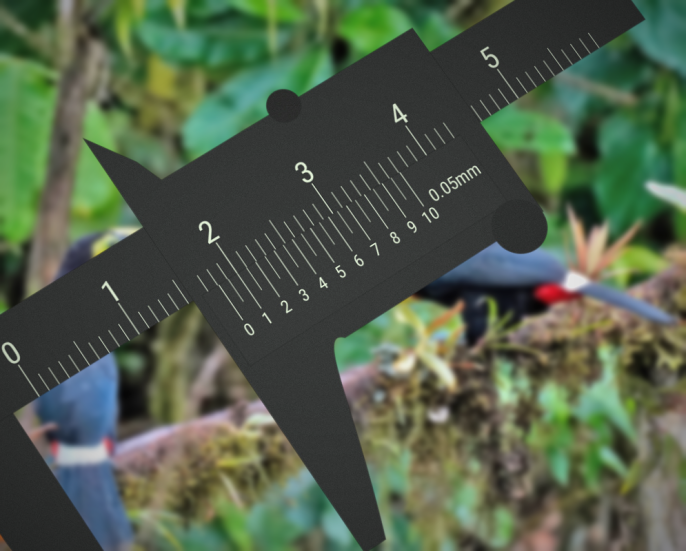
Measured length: 18.1 mm
